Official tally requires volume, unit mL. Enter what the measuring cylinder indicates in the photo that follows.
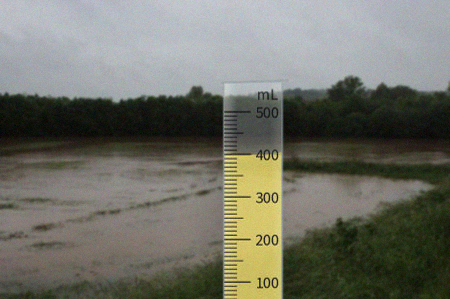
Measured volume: 400 mL
